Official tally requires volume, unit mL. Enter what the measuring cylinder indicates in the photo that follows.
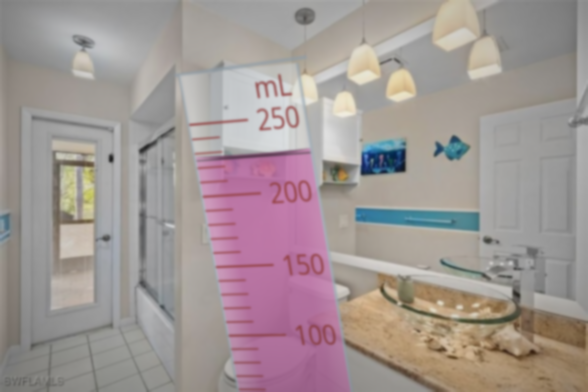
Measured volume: 225 mL
